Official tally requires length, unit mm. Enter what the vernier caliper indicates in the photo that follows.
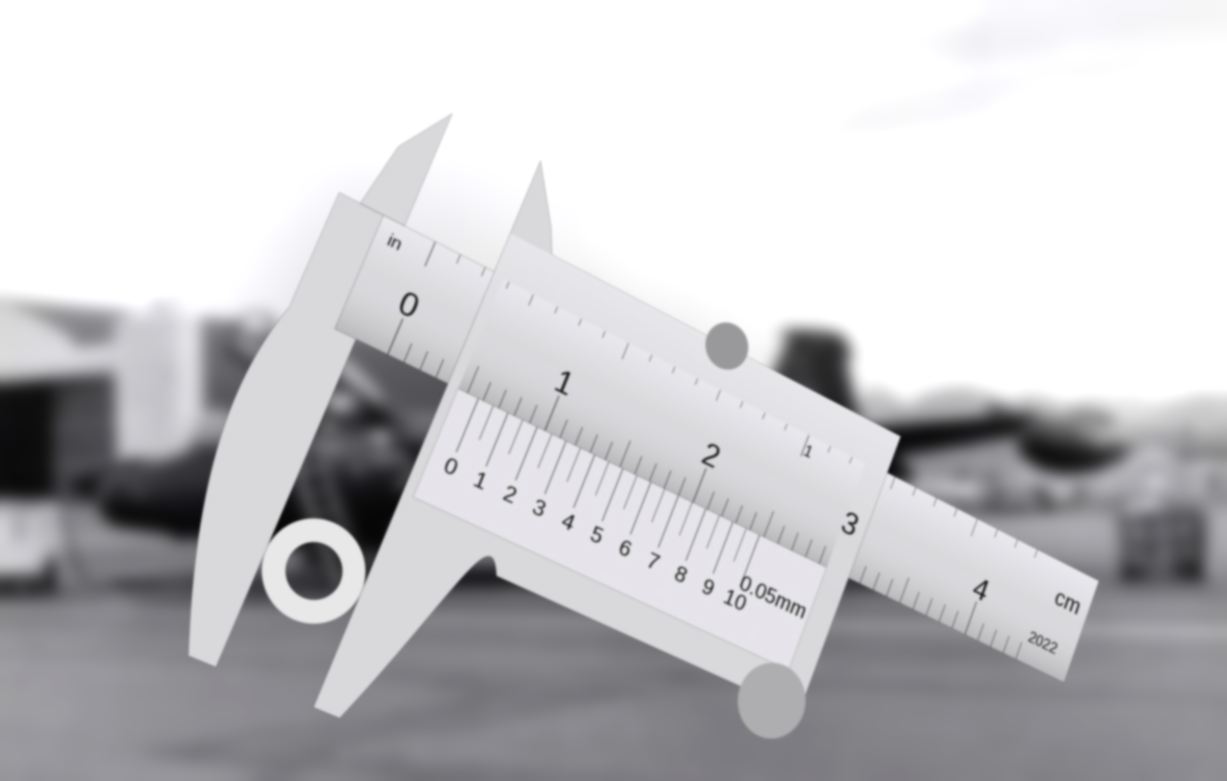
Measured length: 5.7 mm
